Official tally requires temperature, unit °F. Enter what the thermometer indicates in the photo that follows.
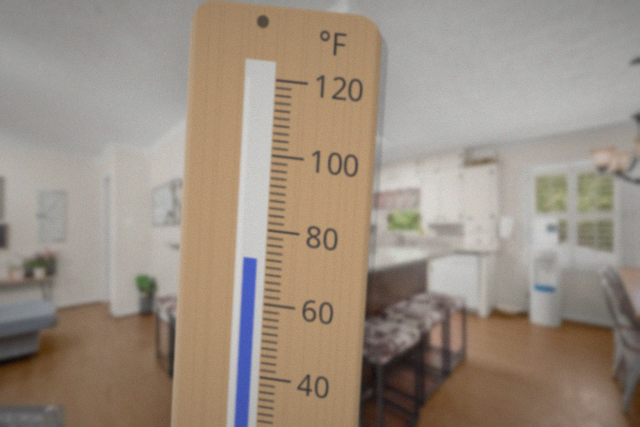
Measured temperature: 72 °F
